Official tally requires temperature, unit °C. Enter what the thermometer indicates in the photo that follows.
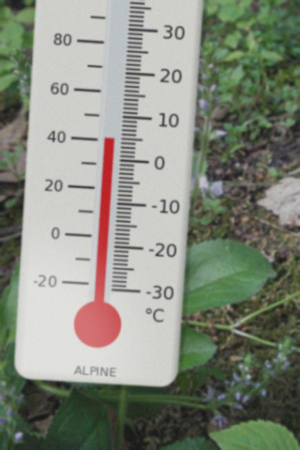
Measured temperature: 5 °C
